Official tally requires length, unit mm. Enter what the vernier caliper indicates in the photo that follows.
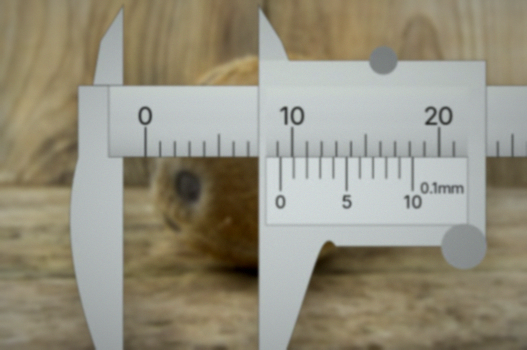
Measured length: 9.2 mm
